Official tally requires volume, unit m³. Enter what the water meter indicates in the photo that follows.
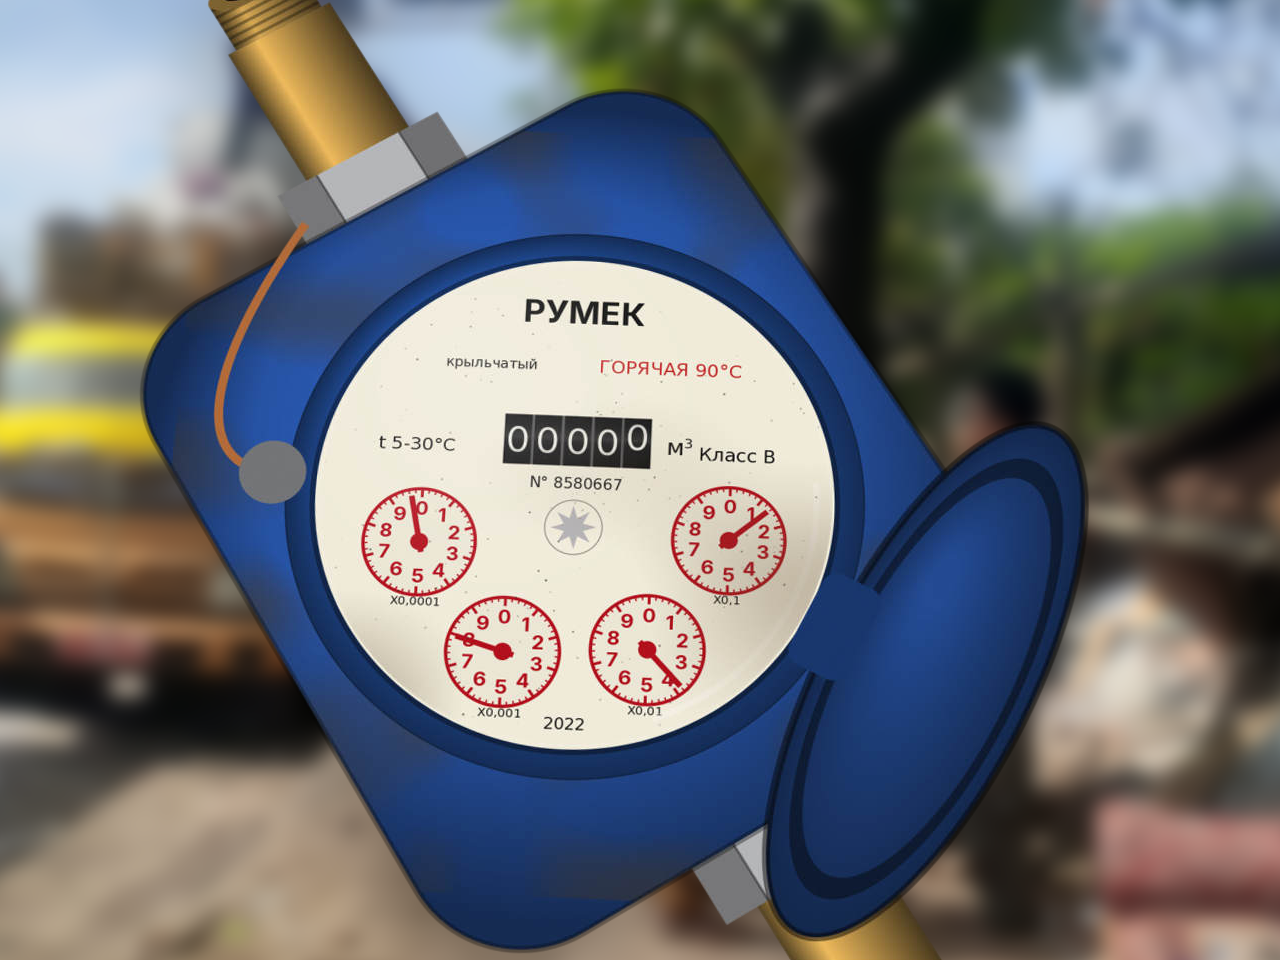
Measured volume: 0.1379 m³
